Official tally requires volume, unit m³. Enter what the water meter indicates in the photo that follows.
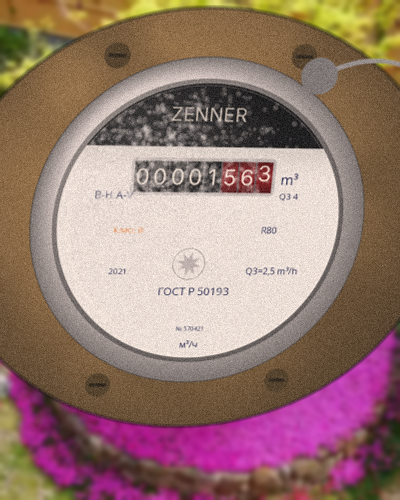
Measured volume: 1.563 m³
